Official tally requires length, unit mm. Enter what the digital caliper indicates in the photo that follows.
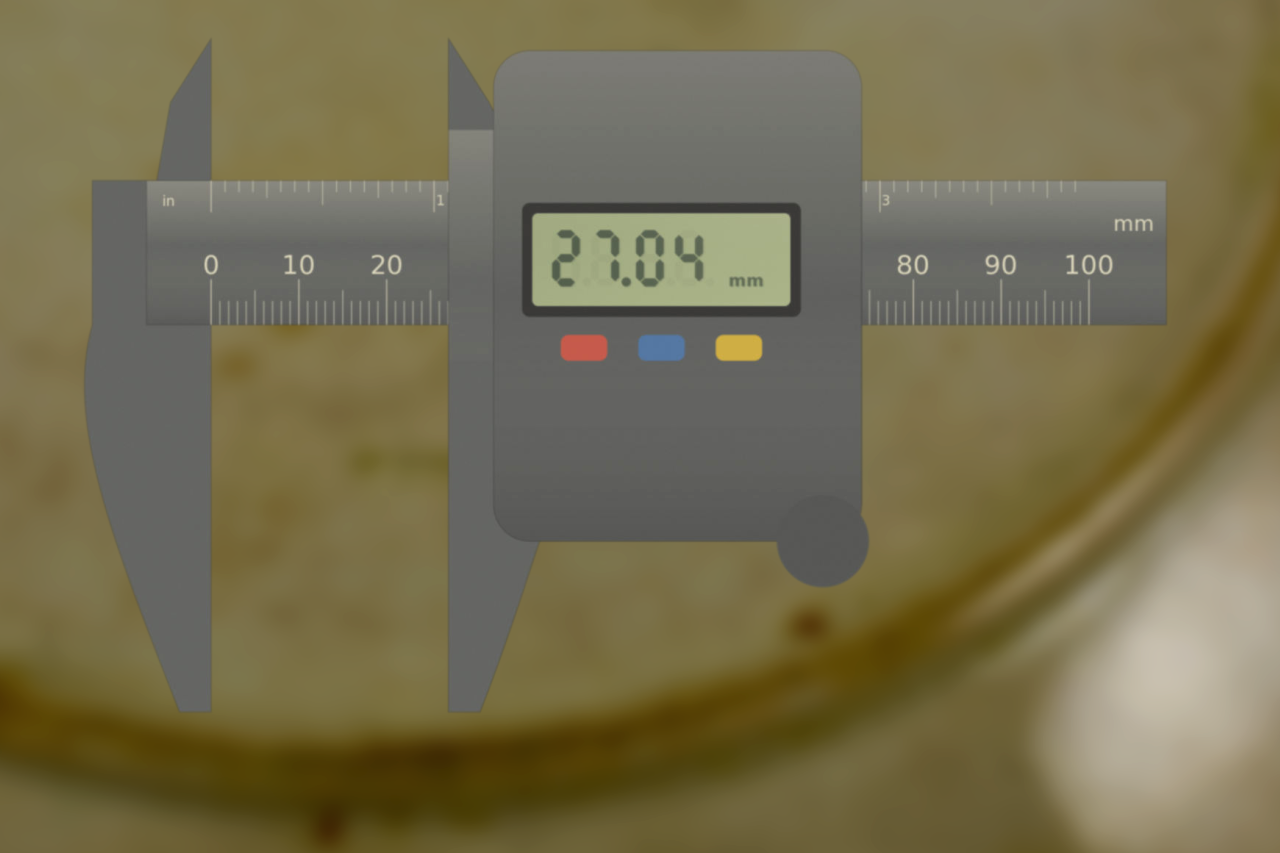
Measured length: 27.04 mm
